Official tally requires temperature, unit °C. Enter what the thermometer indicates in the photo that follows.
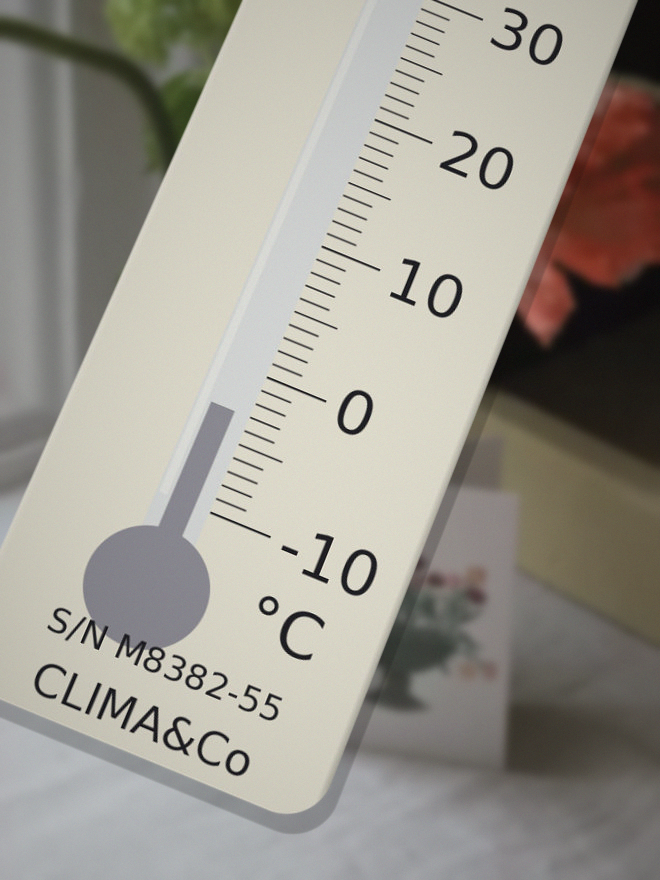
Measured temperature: -3 °C
